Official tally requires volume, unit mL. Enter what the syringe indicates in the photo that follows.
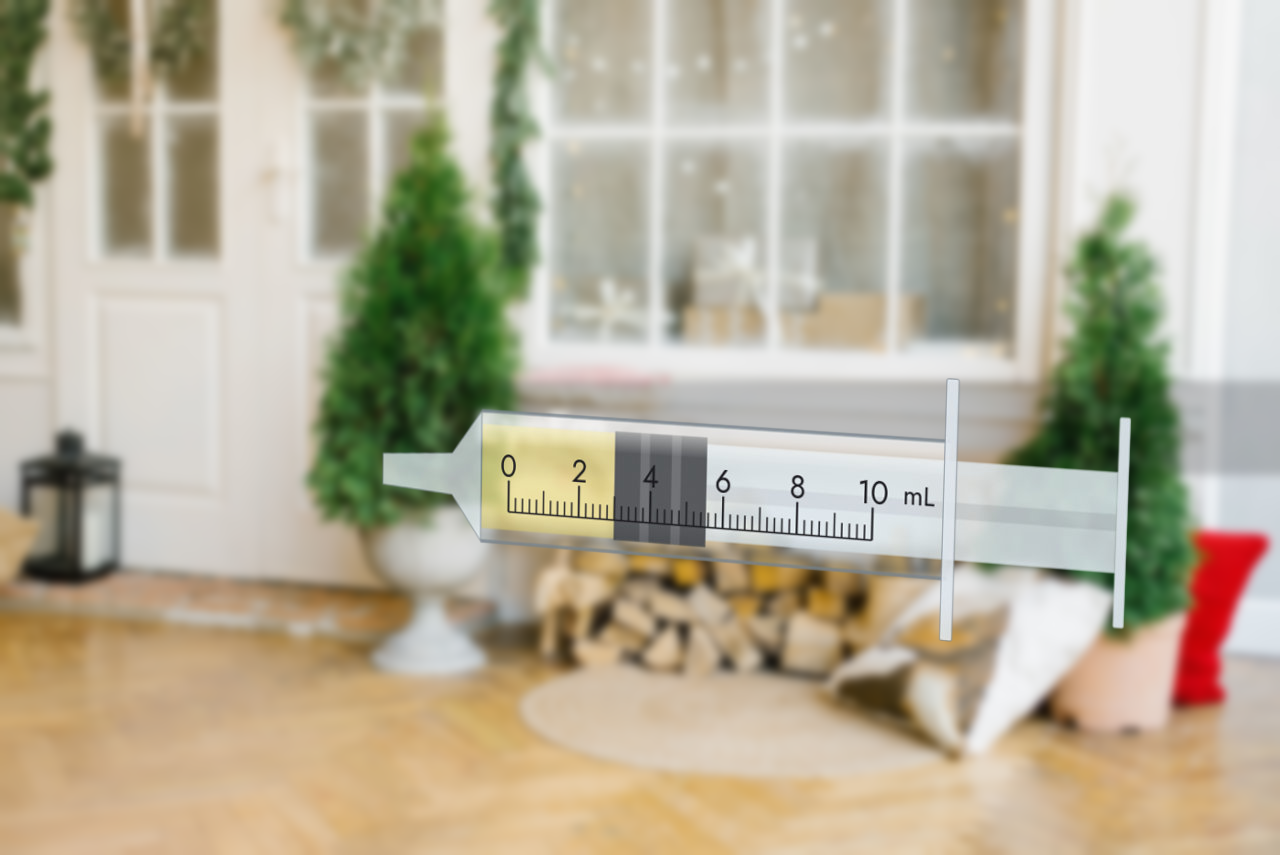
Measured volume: 3 mL
